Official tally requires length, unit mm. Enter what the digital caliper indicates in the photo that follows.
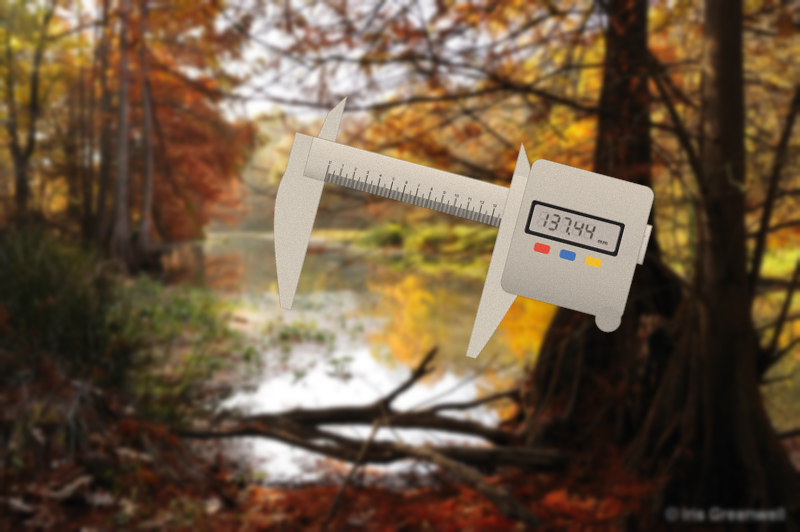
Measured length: 137.44 mm
